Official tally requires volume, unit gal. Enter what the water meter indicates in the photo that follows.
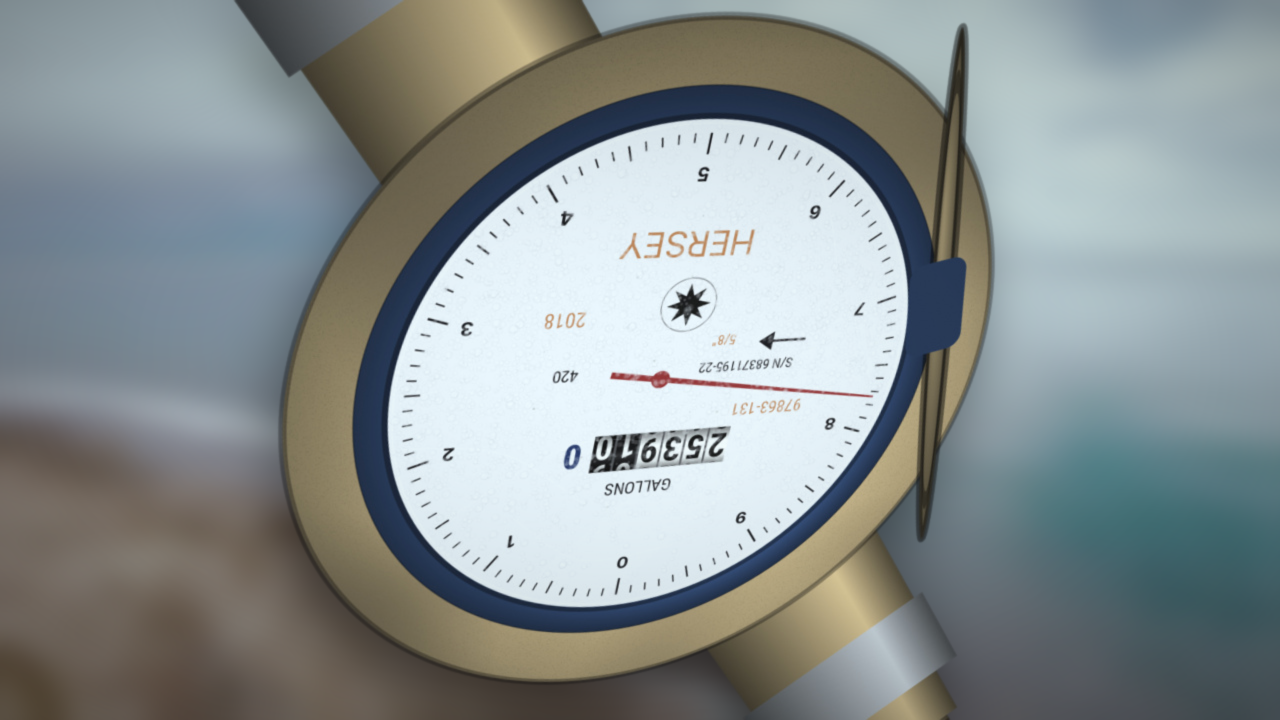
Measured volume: 2539097.7 gal
